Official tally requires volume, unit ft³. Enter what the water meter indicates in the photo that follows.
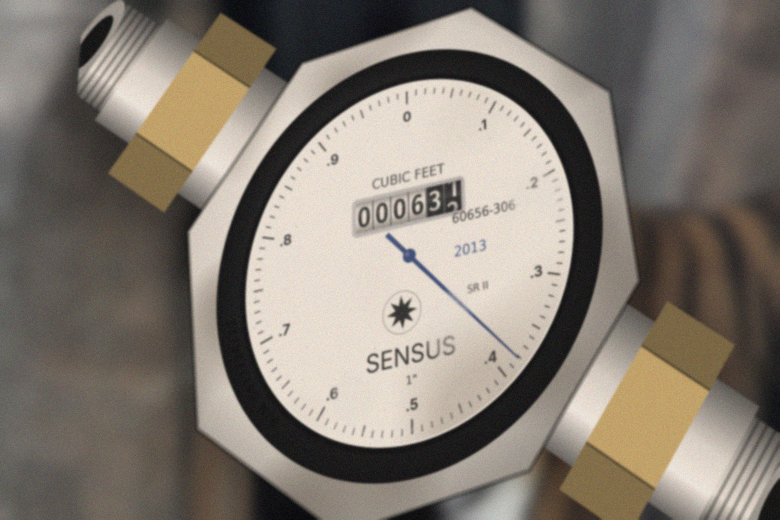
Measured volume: 631.38 ft³
